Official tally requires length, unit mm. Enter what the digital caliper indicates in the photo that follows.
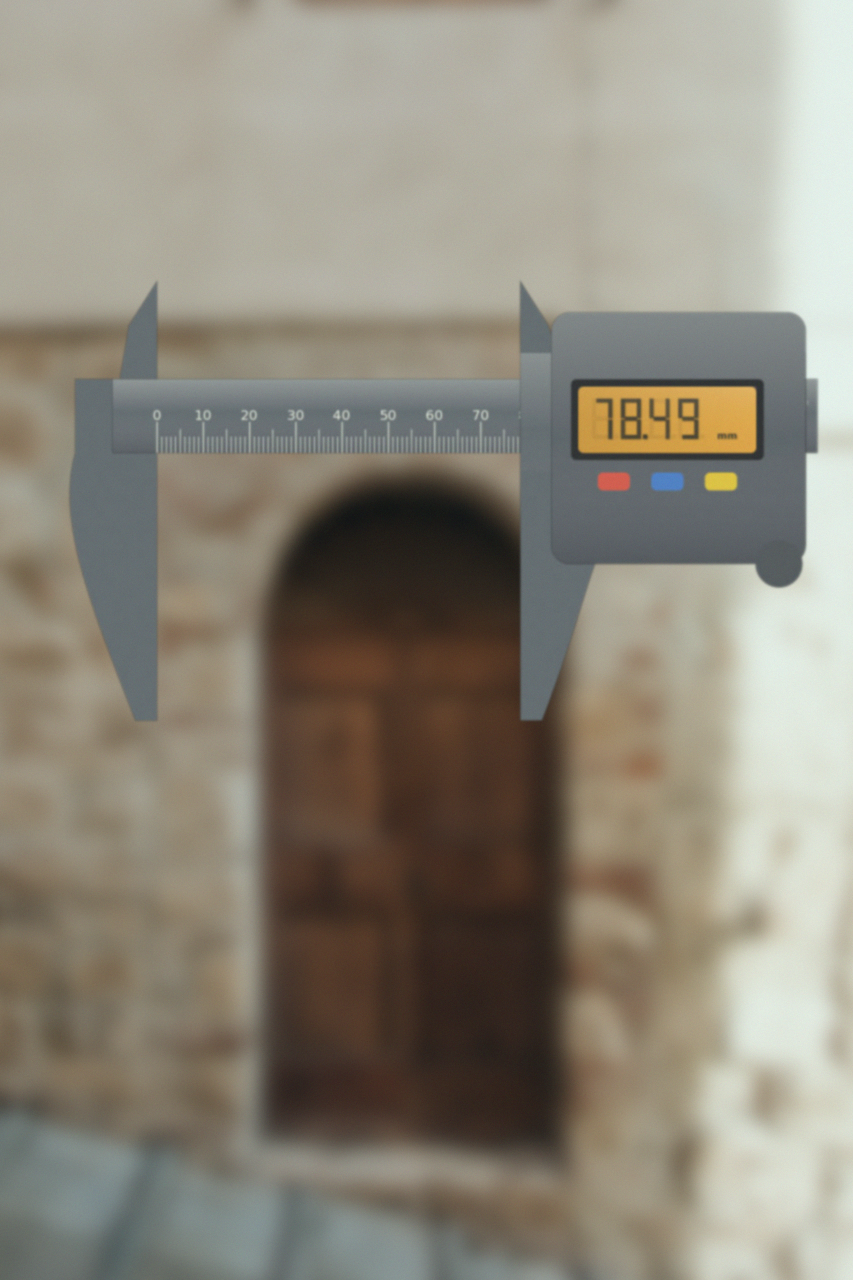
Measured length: 78.49 mm
